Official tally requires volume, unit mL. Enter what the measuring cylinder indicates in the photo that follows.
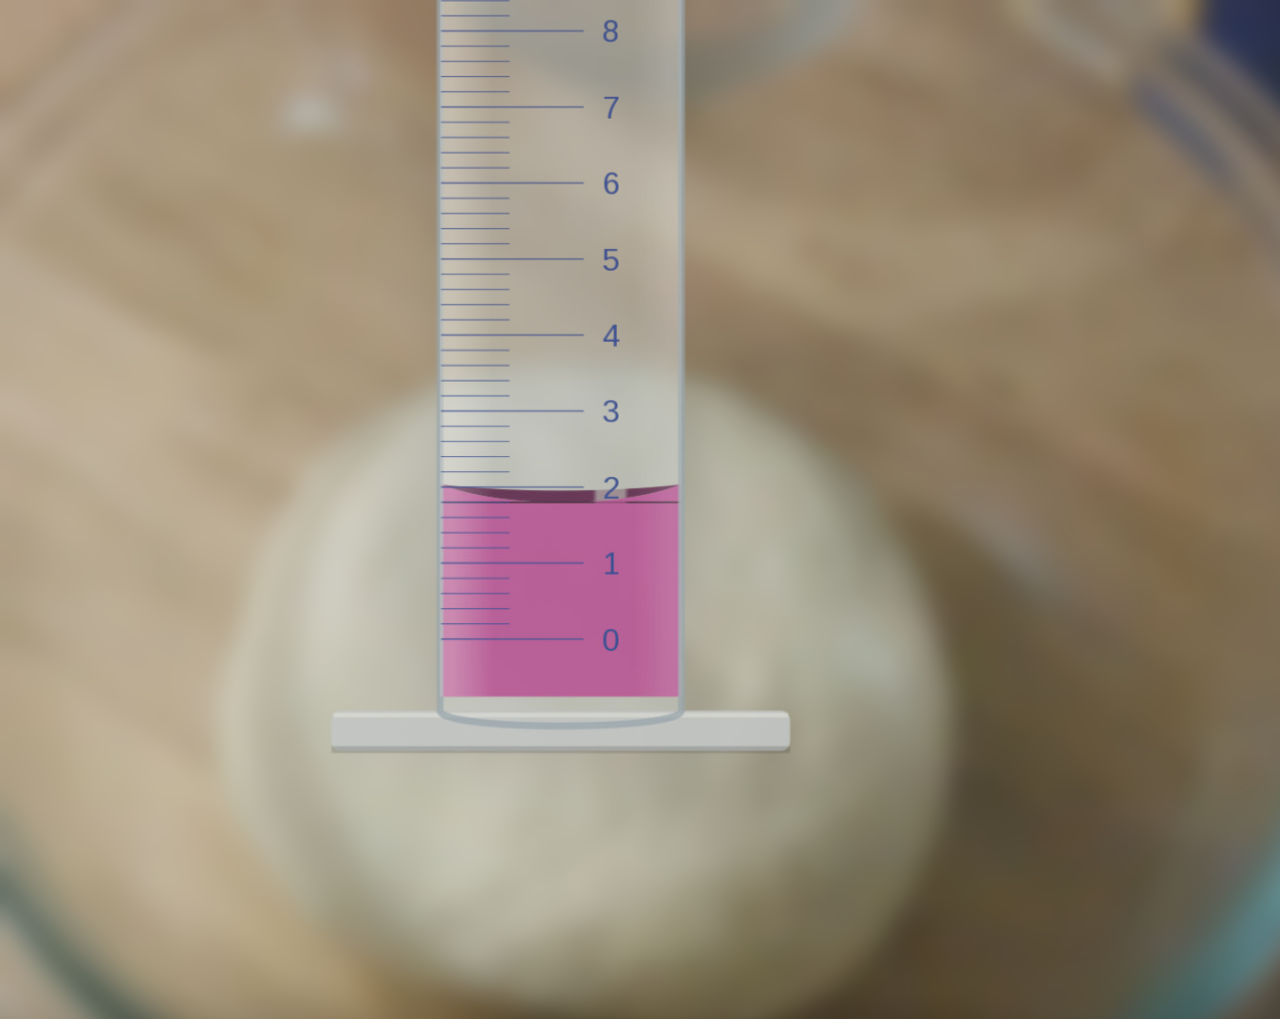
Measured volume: 1.8 mL
